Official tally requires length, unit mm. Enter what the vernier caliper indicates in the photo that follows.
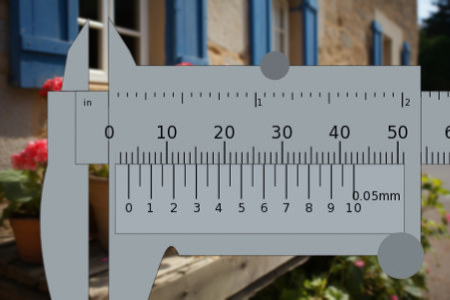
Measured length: 3.4 mm
